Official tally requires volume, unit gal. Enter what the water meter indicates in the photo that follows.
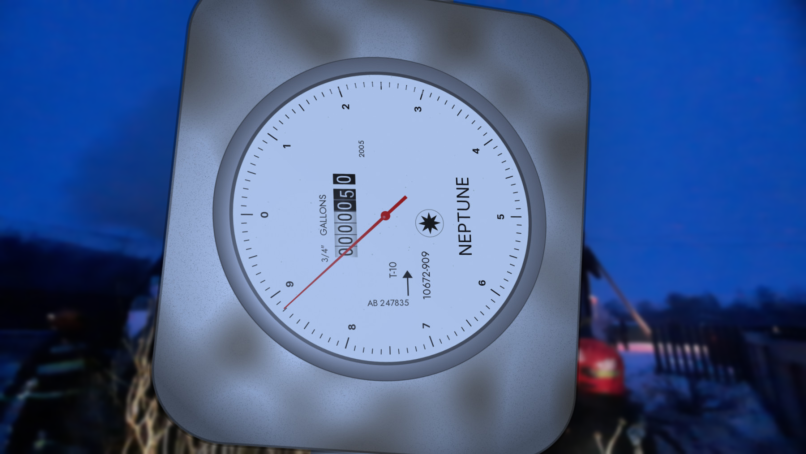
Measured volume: 48.8 gal
